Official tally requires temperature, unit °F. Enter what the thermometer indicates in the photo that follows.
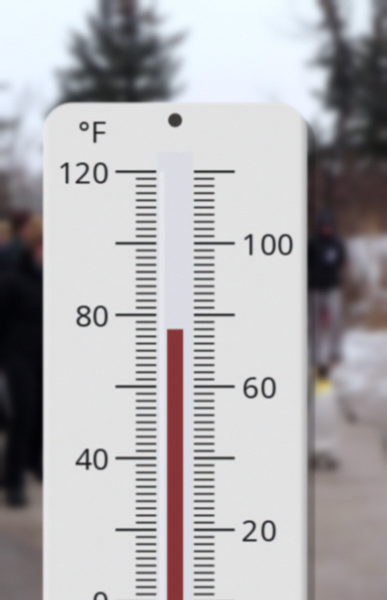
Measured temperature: 76 °F
